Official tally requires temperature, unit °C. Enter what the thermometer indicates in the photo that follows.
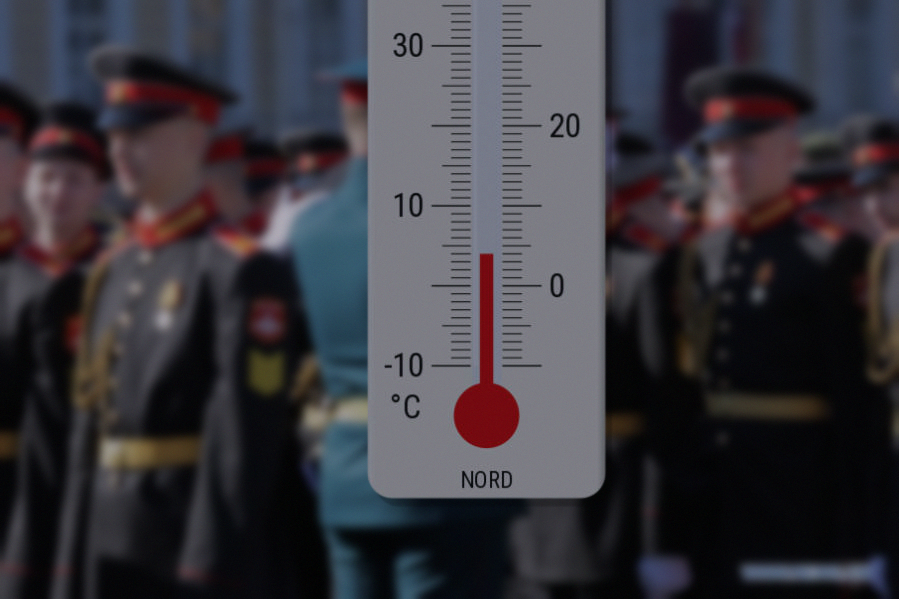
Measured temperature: 4 °C
